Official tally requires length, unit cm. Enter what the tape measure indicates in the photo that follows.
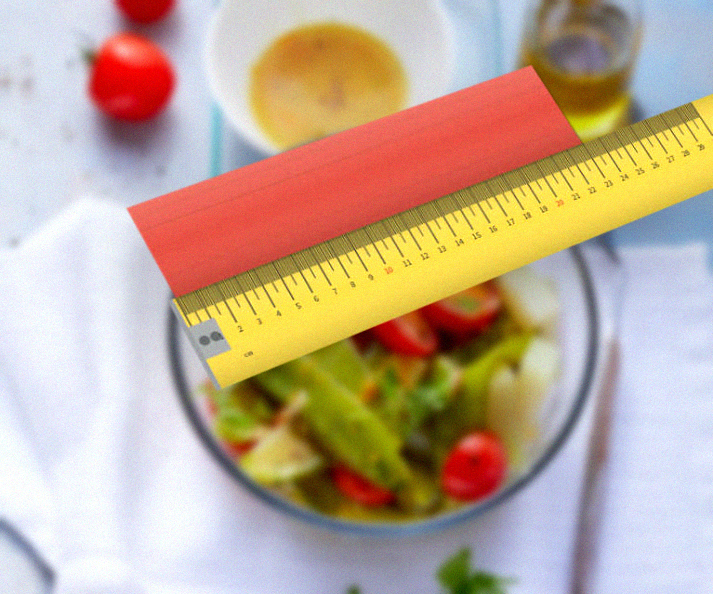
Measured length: 23 cm
